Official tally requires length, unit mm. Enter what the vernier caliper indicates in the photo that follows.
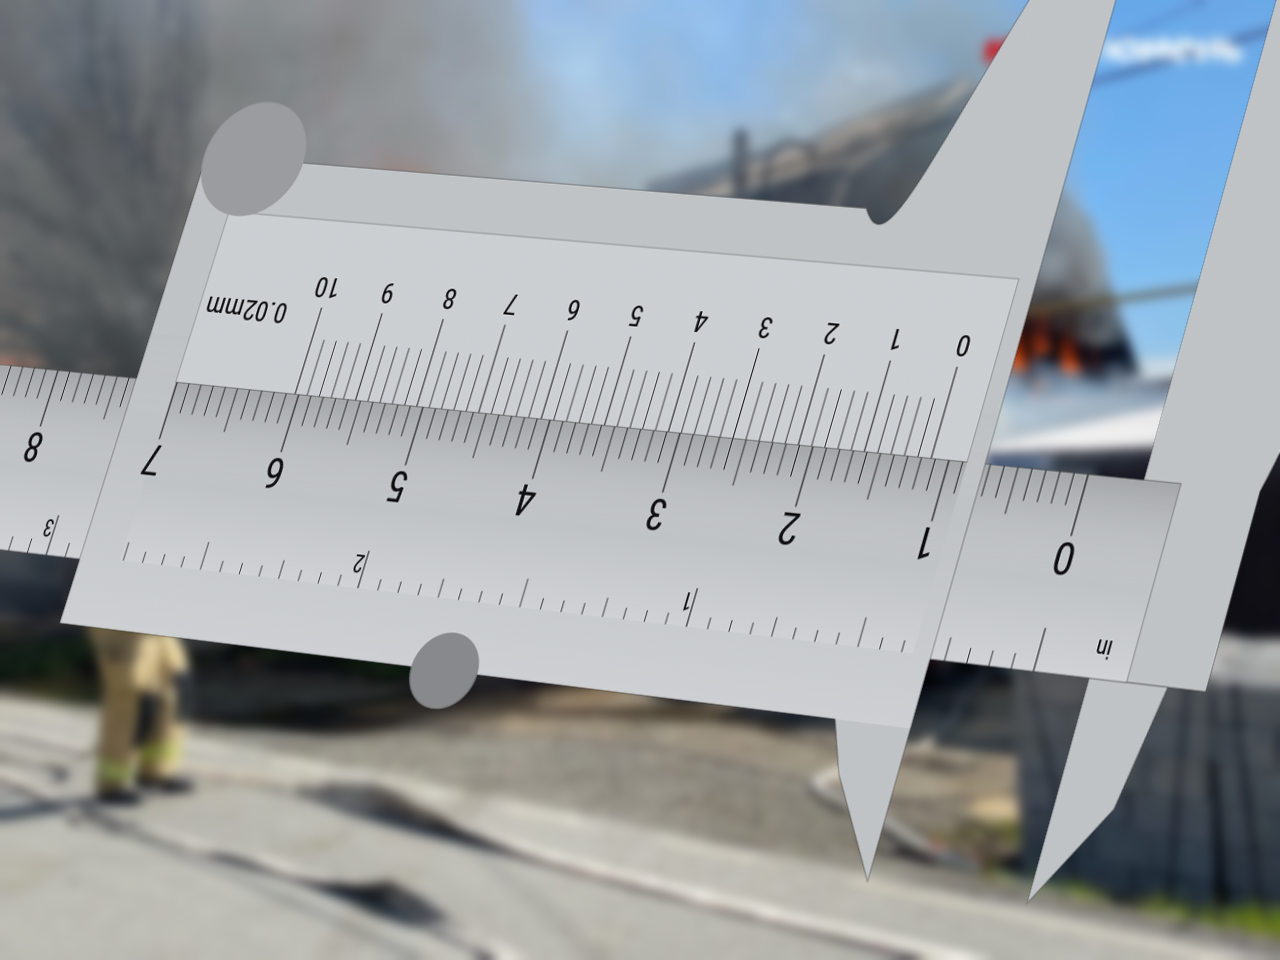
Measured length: 11.3 mm
